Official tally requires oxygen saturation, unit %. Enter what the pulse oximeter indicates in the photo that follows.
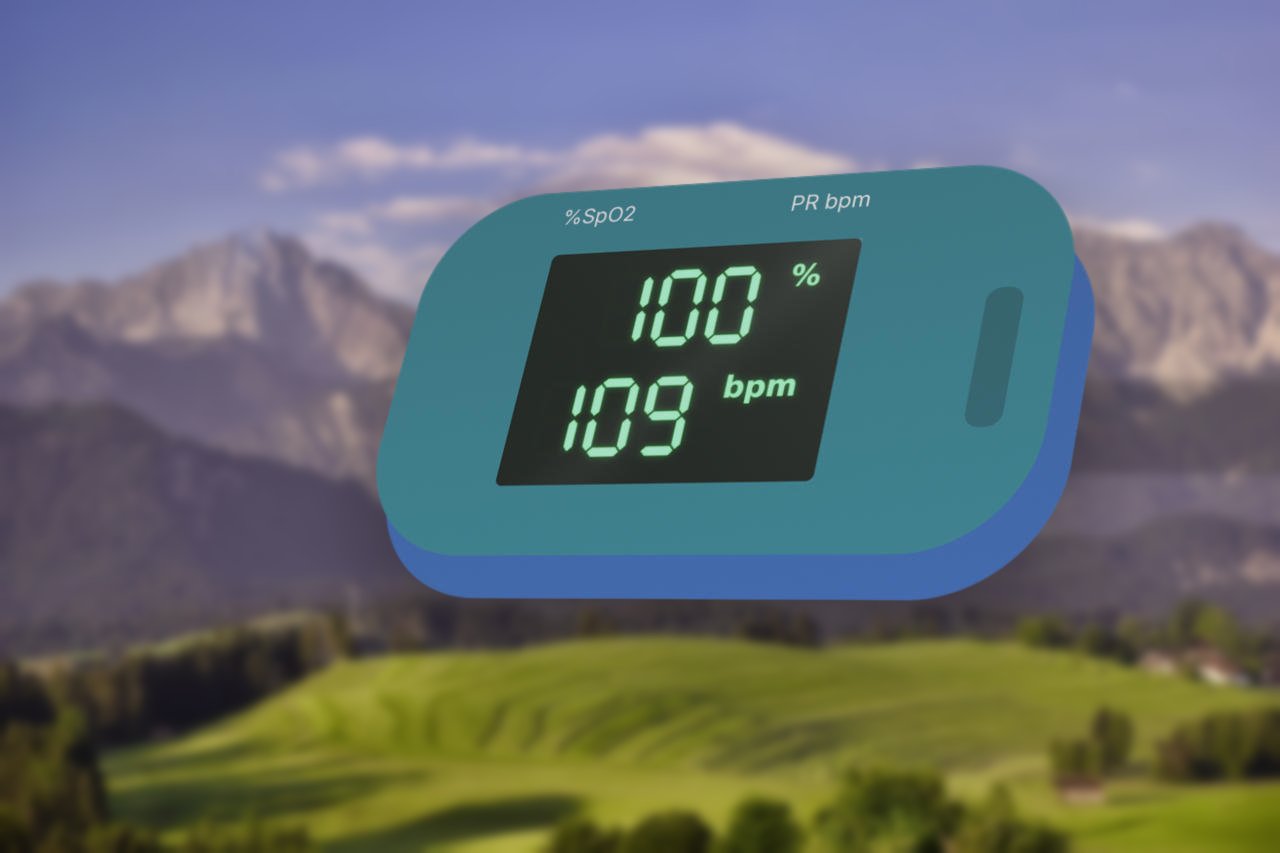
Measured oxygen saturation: 100 %
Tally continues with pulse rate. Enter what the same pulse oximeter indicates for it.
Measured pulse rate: 109 bpm
